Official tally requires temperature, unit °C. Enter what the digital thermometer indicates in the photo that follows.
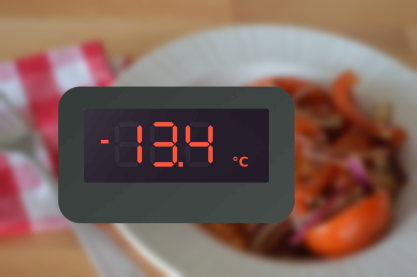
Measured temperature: -13.4 °C
